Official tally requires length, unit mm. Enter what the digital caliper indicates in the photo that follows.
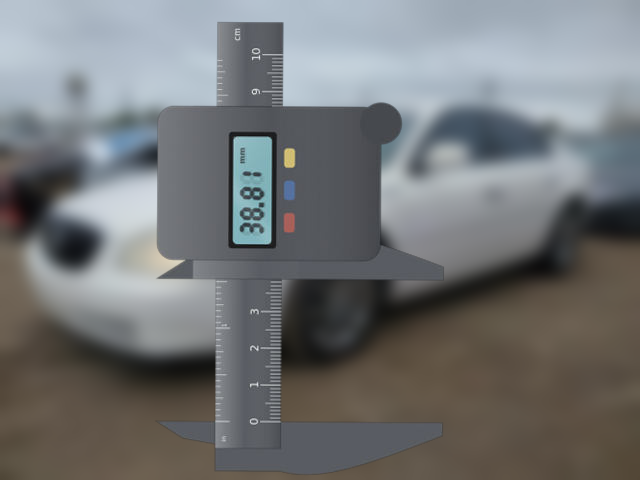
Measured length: 38.81 mm
